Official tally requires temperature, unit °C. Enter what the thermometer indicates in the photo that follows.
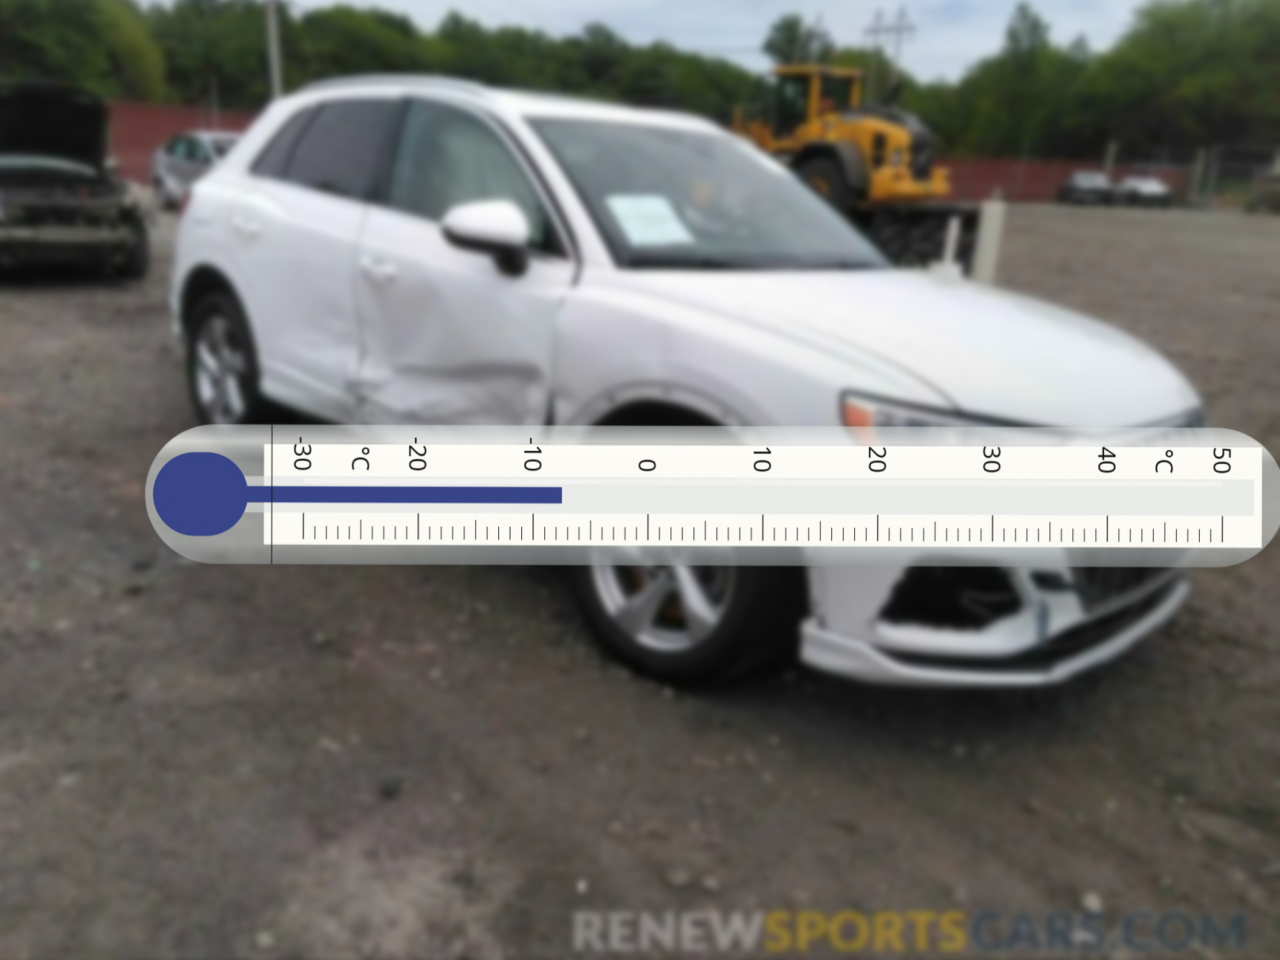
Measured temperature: -7.5 °C
